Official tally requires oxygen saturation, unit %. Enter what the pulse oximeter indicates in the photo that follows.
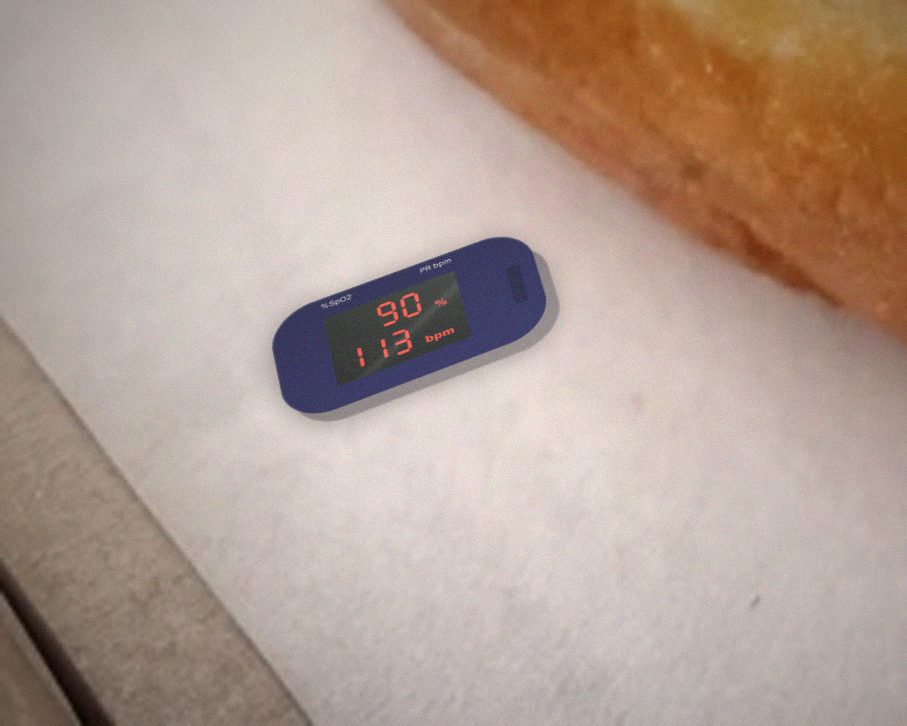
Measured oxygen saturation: 90 %
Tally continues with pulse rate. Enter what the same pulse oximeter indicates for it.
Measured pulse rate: 113 bpm
